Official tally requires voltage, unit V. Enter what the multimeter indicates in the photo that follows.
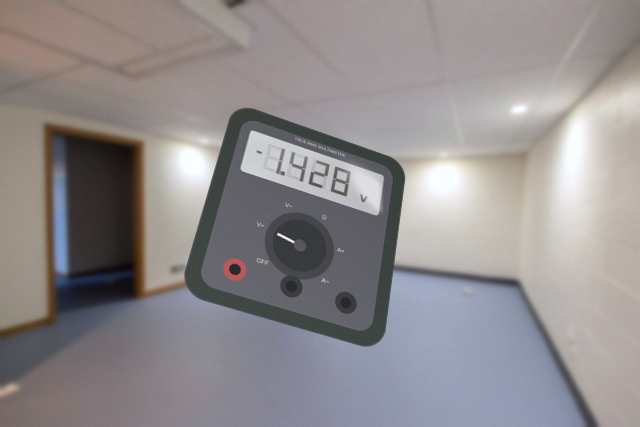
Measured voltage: -1.428 V
